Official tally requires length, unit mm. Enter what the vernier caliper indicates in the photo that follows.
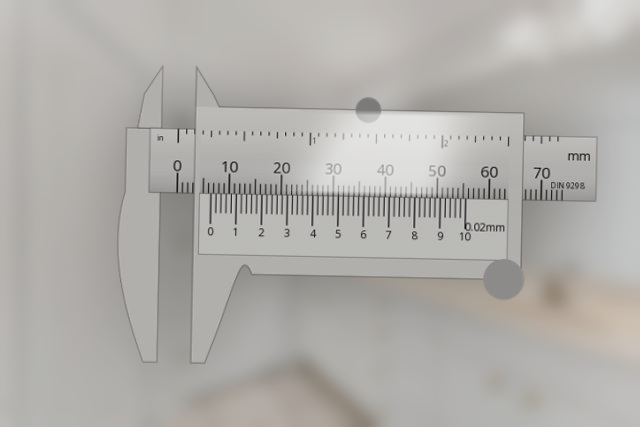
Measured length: 6.5 mm
